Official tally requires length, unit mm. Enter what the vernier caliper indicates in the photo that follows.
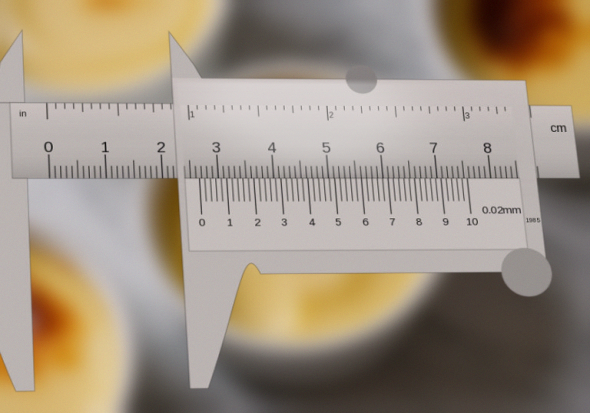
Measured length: 26.6 mm
